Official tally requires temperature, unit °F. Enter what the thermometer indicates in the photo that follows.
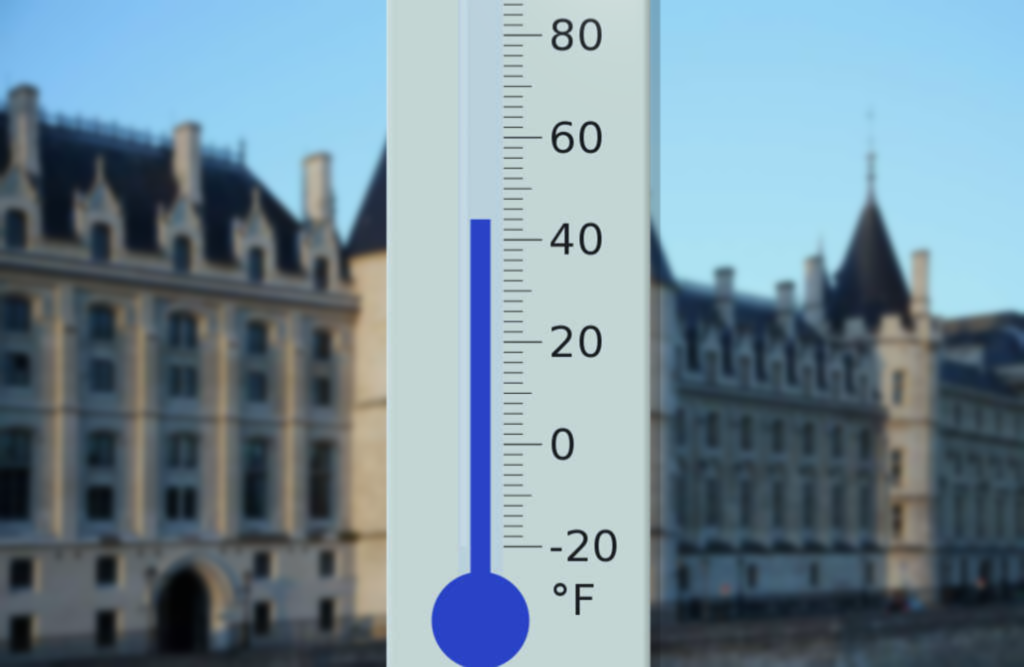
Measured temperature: 44 °F
